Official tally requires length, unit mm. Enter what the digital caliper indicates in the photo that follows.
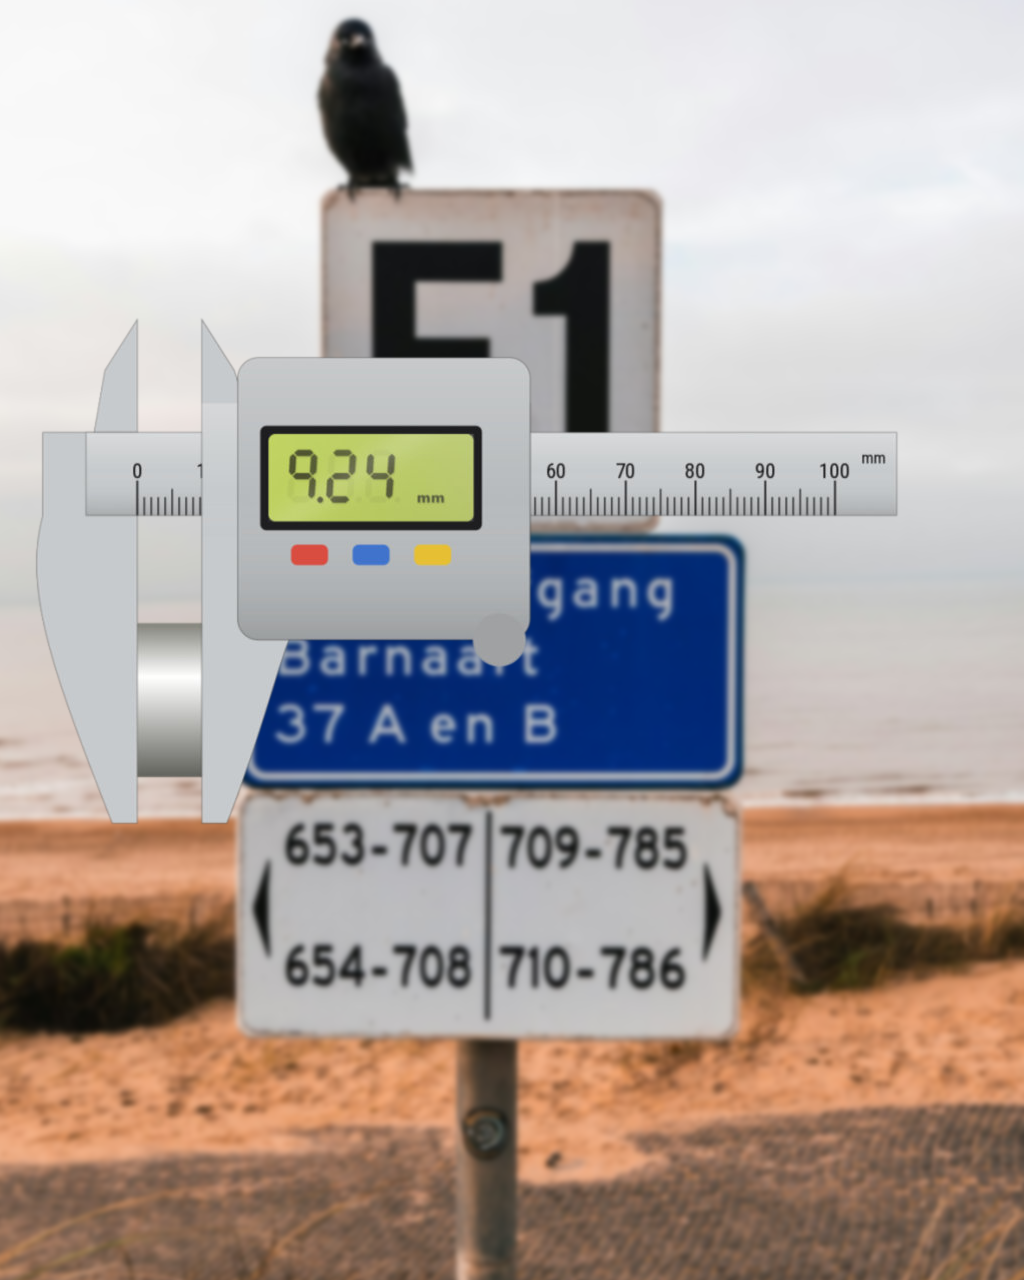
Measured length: 9.24 mm
